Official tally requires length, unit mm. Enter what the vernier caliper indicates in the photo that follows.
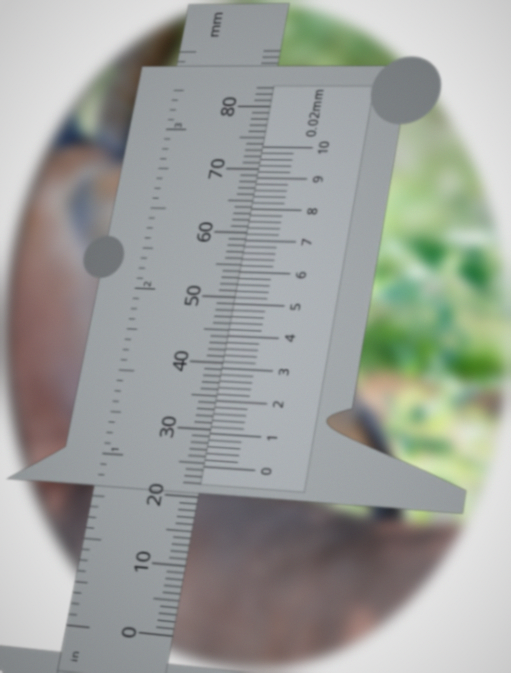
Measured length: 24.5 mm
